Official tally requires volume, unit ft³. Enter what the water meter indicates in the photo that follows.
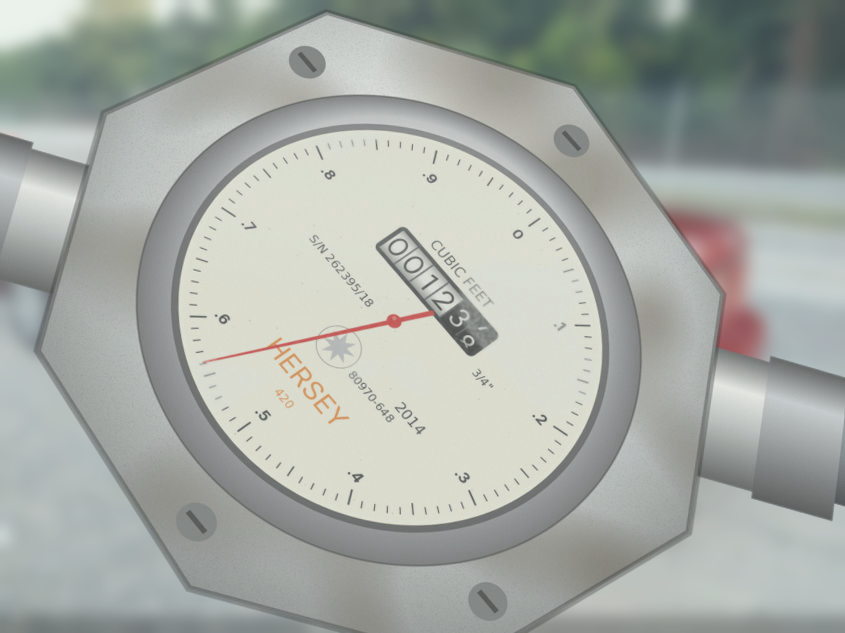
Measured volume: 1237.56 ft³
